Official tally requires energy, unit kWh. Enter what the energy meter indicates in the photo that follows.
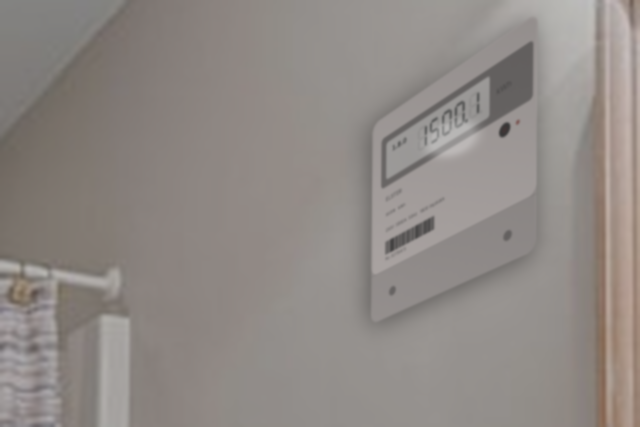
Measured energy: 1500.1 kWh
